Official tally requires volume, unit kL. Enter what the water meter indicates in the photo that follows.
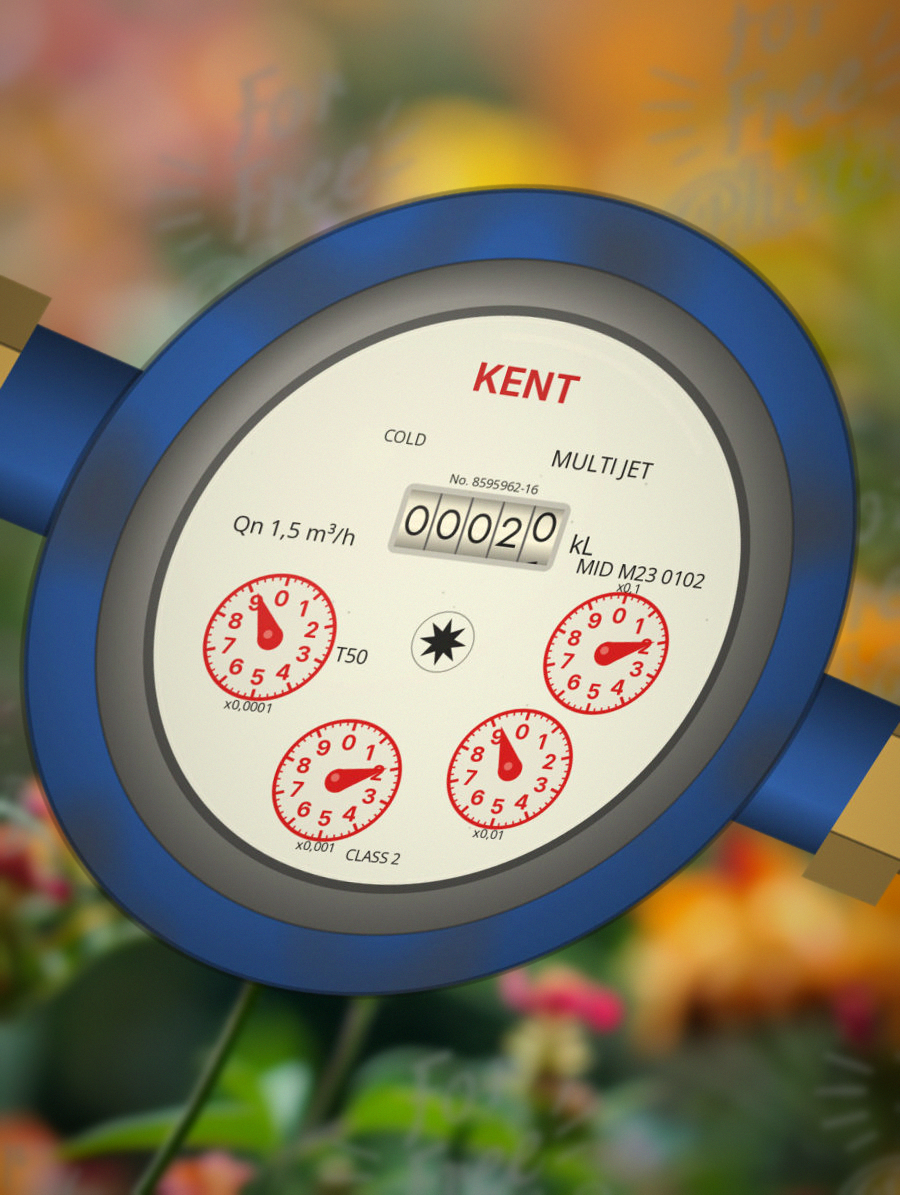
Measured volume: 20.1919 kL
